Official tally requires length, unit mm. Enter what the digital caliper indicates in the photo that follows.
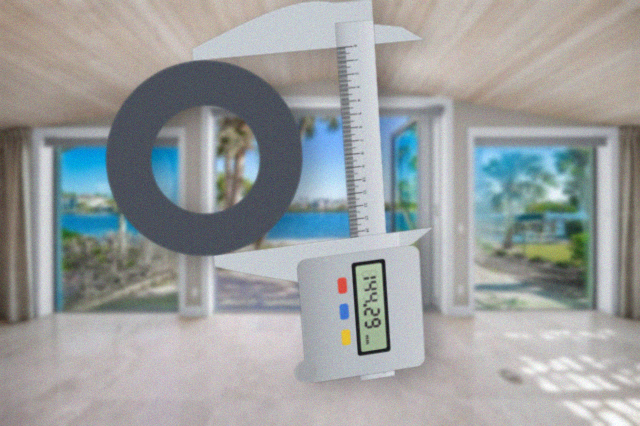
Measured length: 144.29 mm
